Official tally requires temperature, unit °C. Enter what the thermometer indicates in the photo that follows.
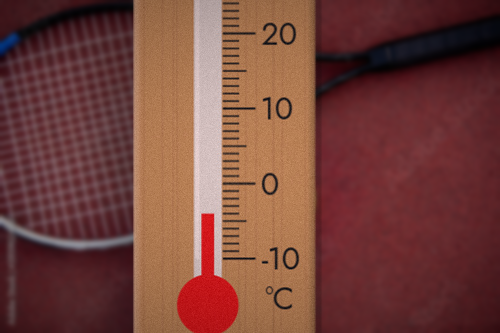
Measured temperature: -4 °C
